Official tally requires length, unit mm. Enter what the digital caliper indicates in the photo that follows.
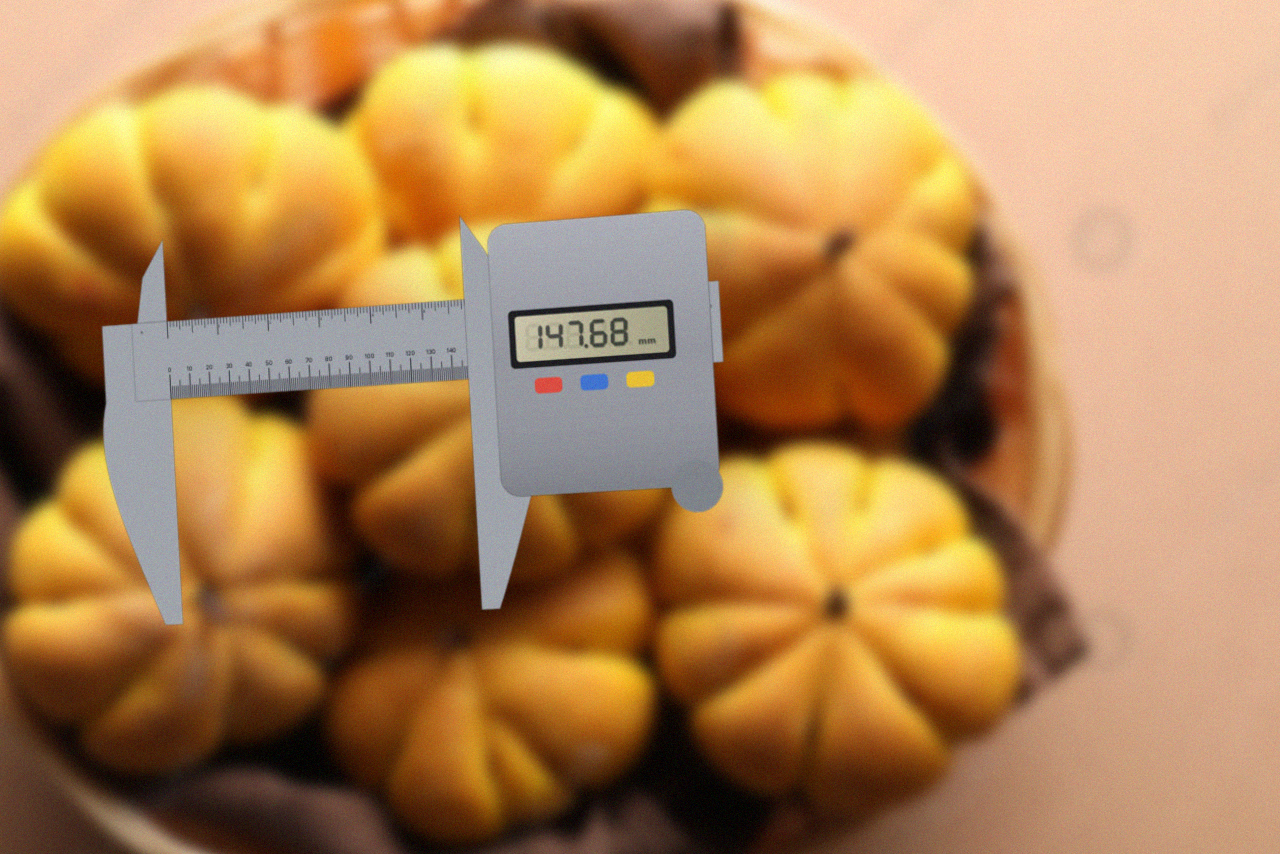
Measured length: 147.68 mm
